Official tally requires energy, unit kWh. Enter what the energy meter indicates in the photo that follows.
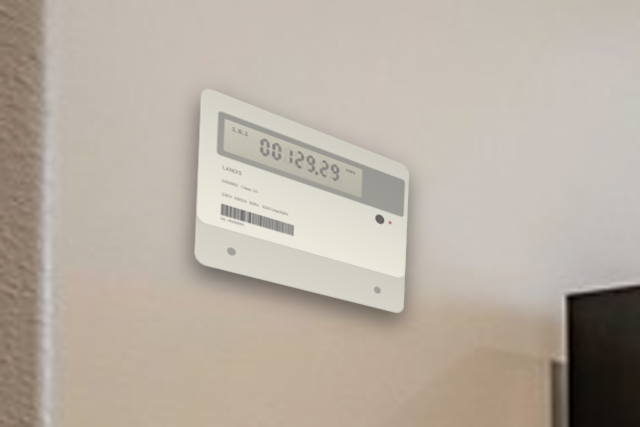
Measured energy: 129.29 kWh
